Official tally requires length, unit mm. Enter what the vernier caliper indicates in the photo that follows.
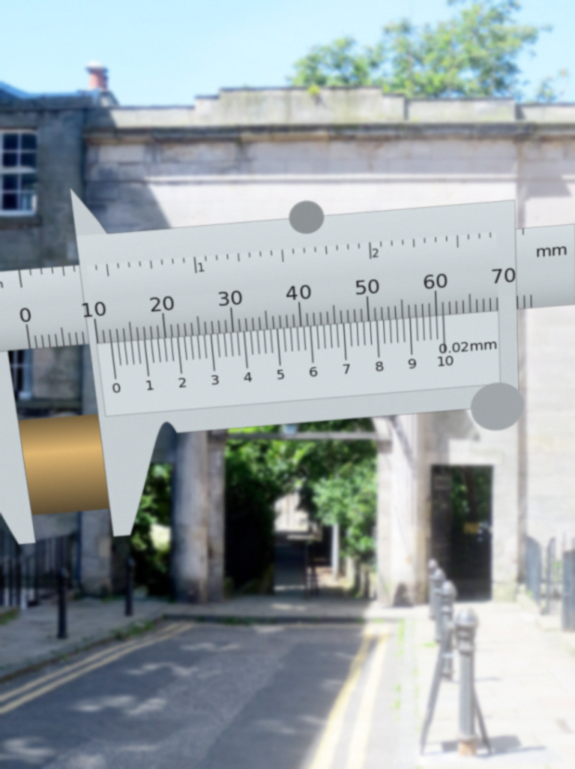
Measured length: 12.0 mm
